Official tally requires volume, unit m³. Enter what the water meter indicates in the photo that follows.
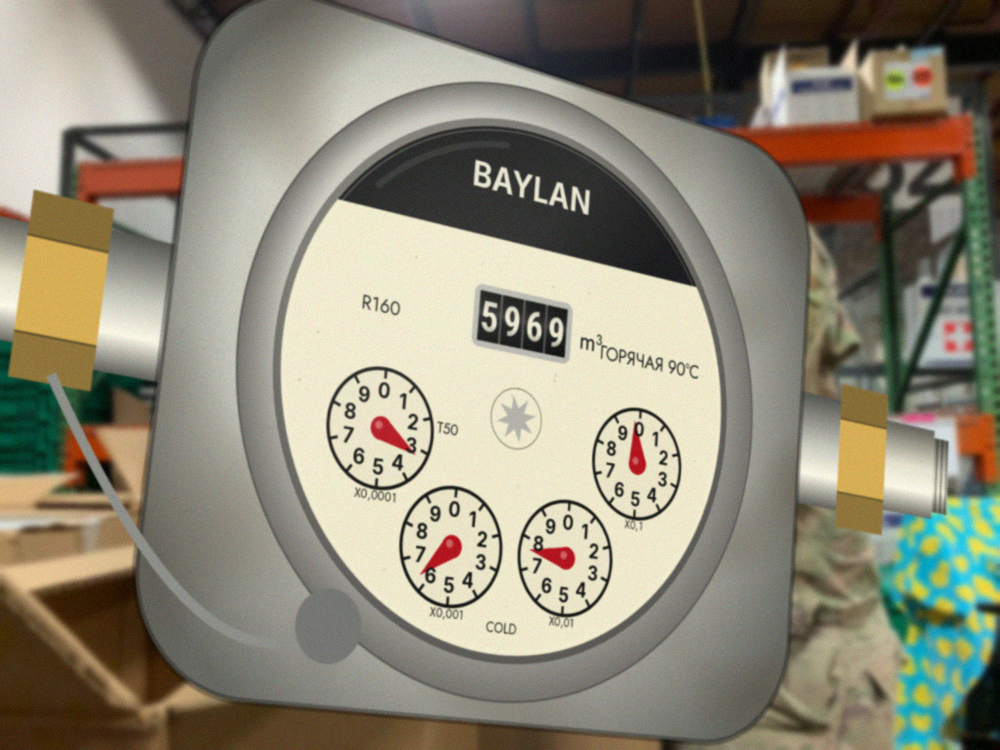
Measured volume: 5968.9763 m³
